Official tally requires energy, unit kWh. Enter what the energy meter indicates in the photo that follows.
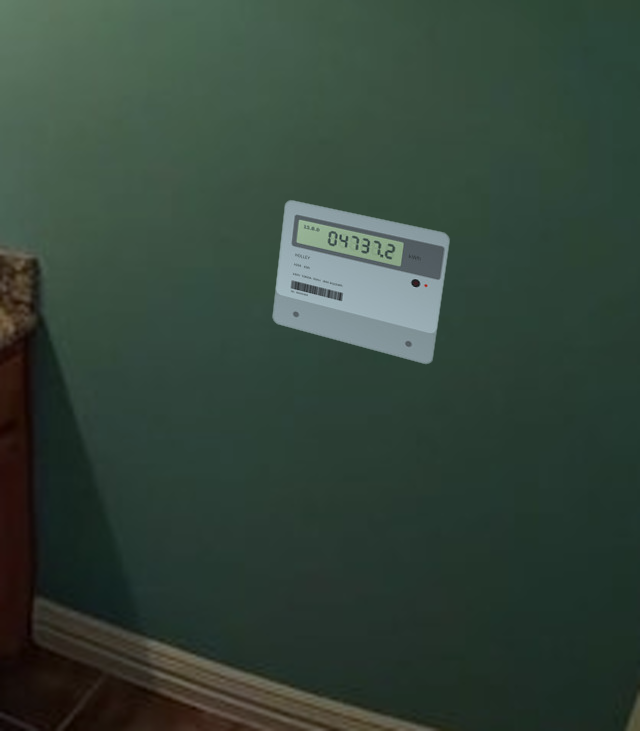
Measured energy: 4737.2 kWh
